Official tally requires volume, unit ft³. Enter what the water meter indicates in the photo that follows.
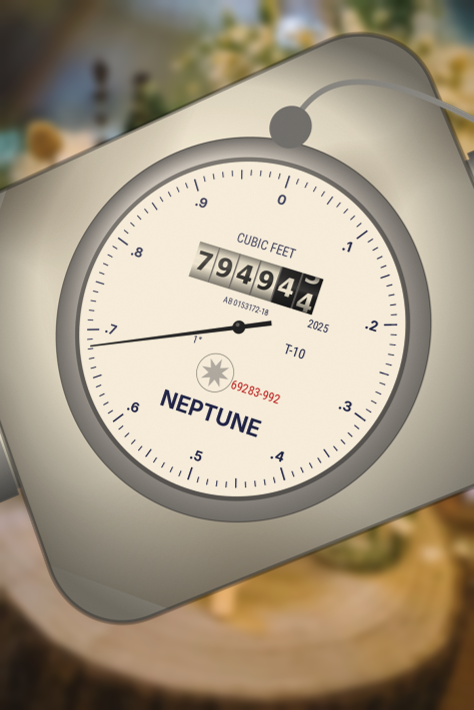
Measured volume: 794943.68 ft³
